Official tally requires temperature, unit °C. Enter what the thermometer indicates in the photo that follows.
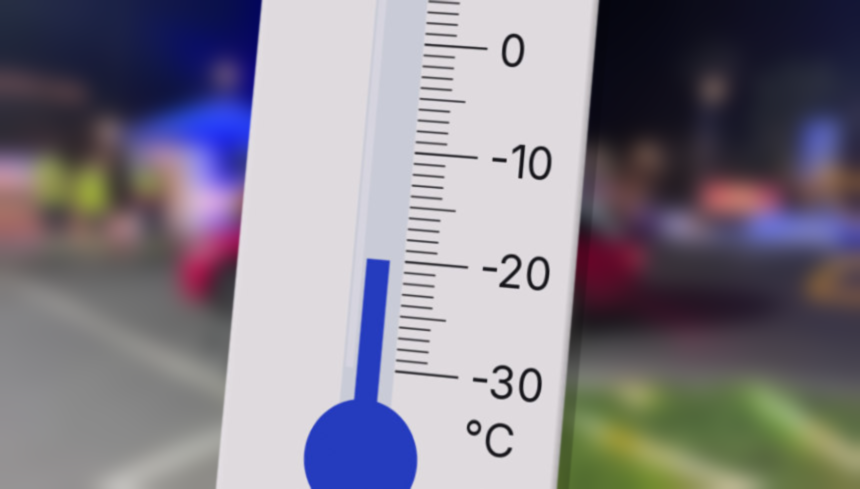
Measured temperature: -20 °C
